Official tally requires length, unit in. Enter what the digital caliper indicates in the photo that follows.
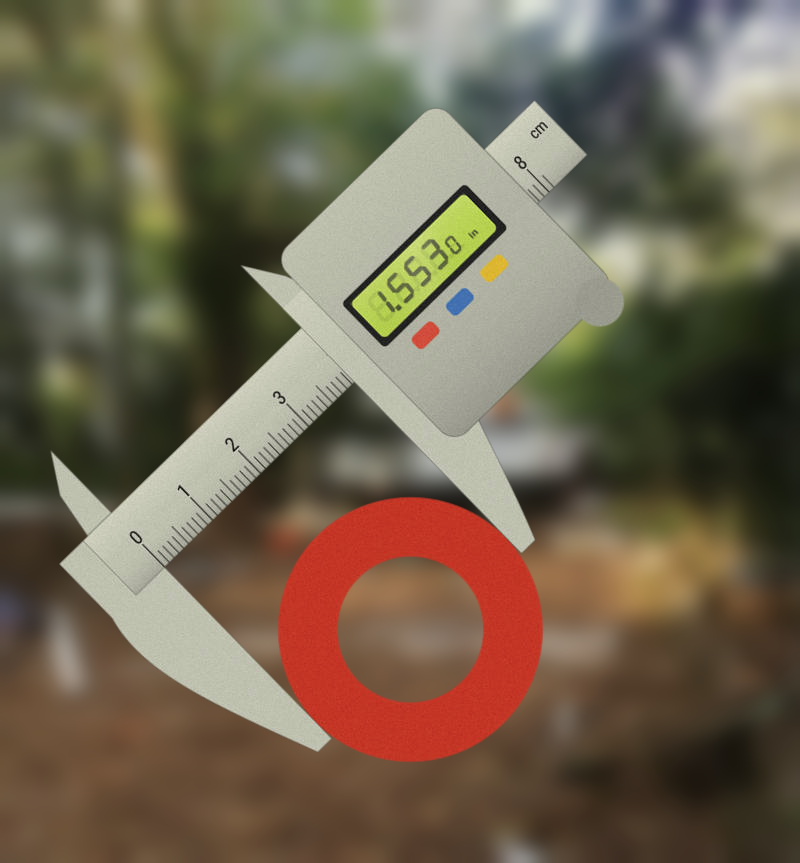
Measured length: 1.5530 in
